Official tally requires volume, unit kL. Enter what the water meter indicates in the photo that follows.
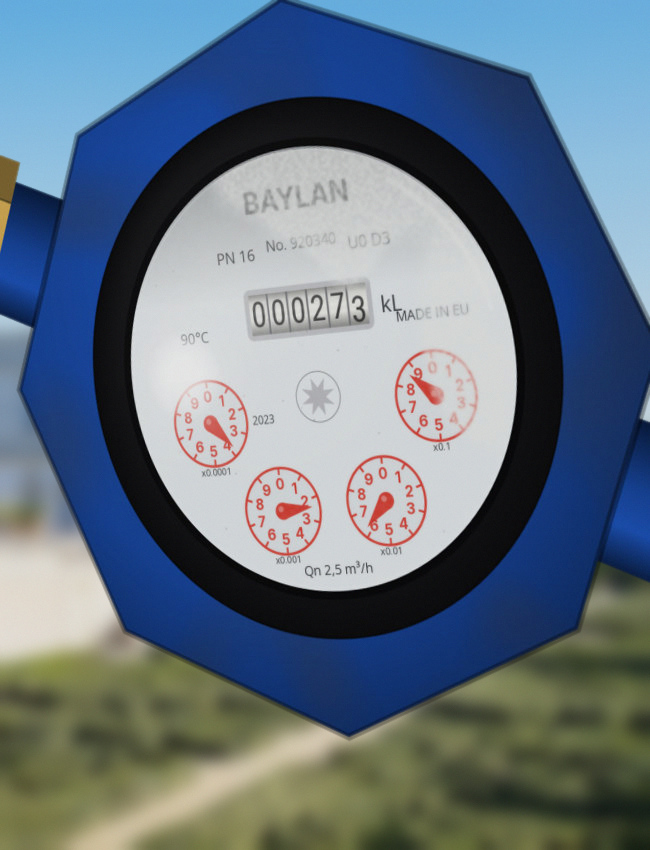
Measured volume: 272.8623 kL
